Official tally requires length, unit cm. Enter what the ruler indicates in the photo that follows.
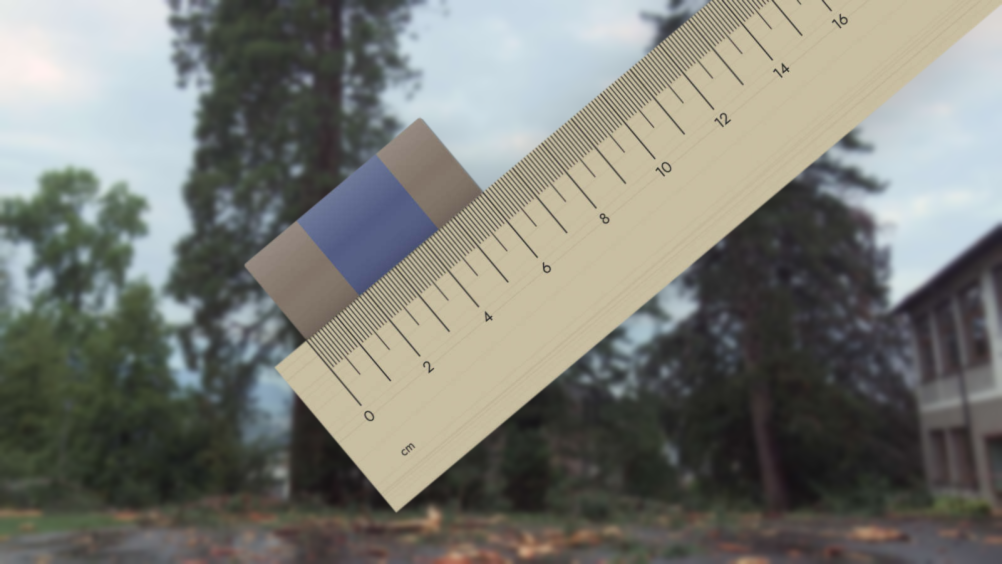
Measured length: 6 cm
